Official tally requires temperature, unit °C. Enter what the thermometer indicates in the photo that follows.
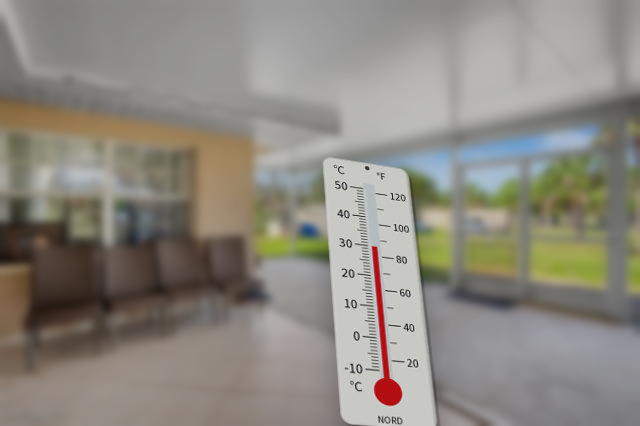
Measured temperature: 30 °C
